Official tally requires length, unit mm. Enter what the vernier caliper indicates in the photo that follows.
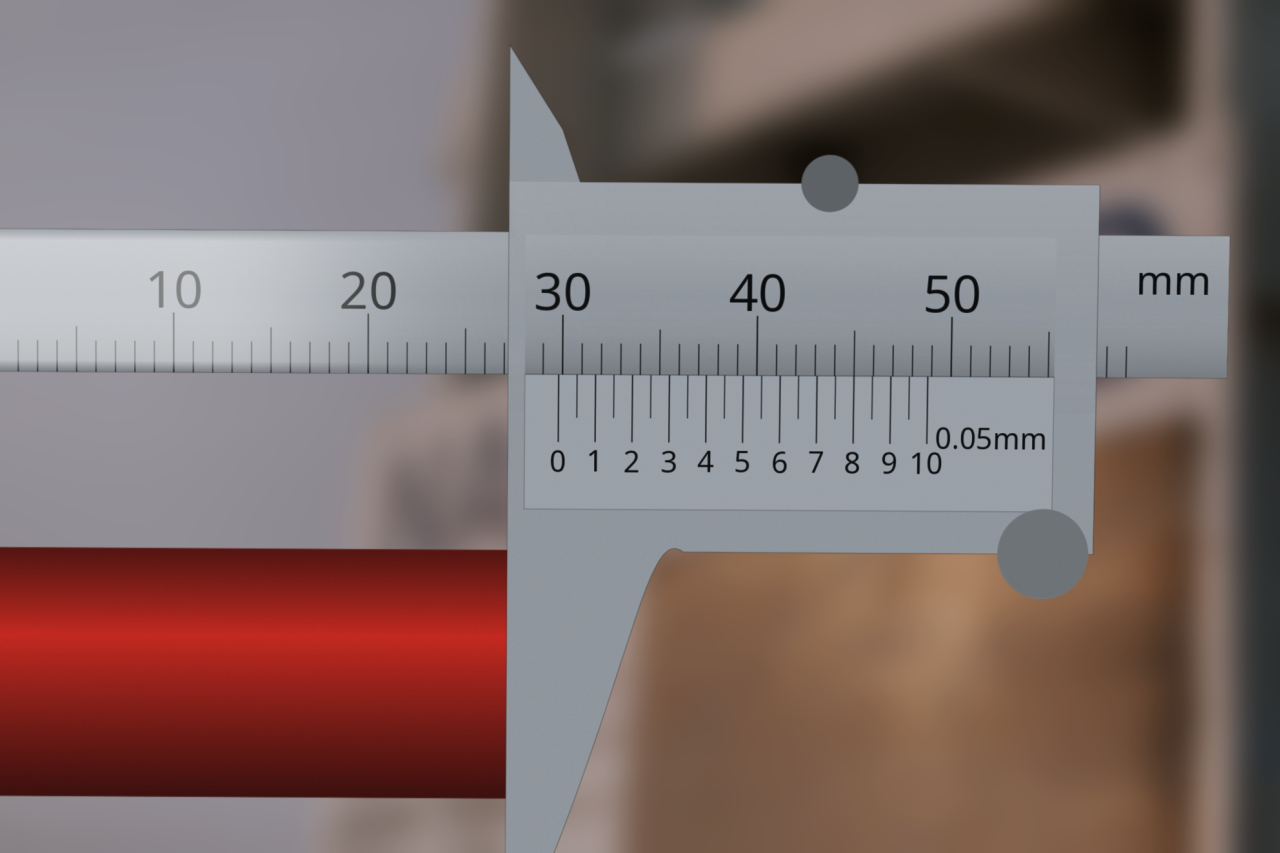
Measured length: 29.8 mm
